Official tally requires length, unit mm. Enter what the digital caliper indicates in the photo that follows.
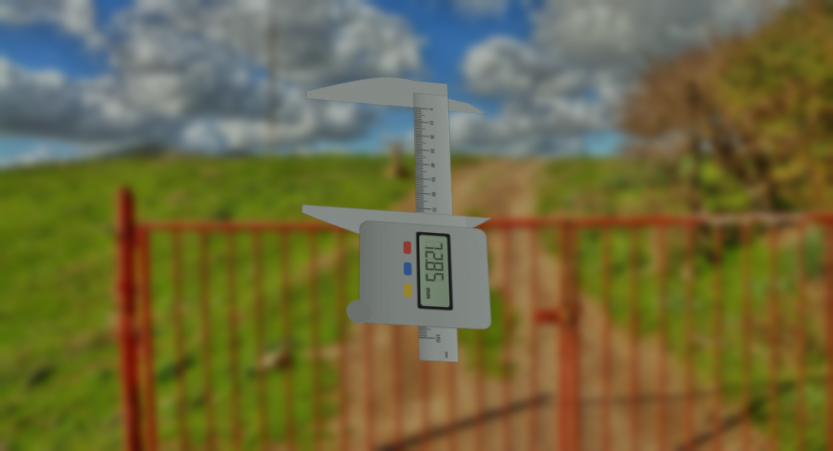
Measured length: 72.85 mm
